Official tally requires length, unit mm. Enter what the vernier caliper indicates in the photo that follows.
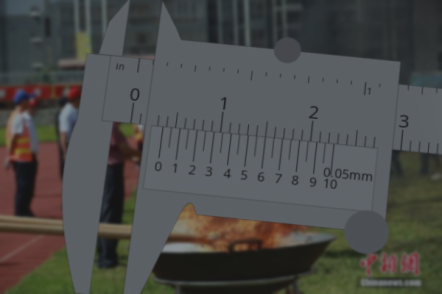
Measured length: 3.6 mm
